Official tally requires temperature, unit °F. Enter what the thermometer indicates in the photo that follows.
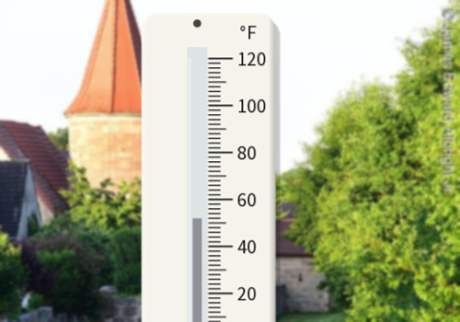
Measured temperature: 52 °F
